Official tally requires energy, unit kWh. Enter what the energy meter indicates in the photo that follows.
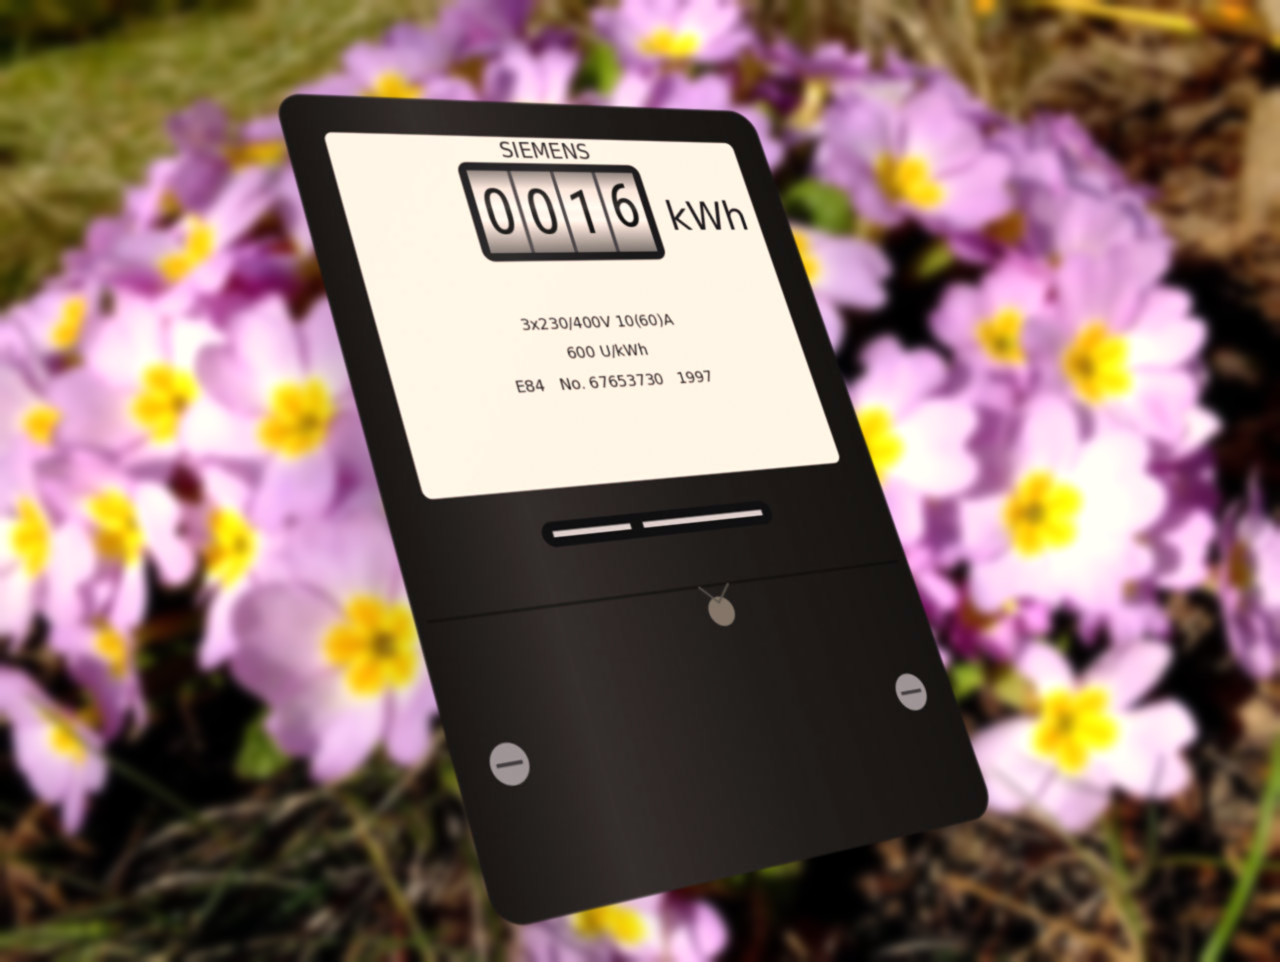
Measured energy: 16 kWh
